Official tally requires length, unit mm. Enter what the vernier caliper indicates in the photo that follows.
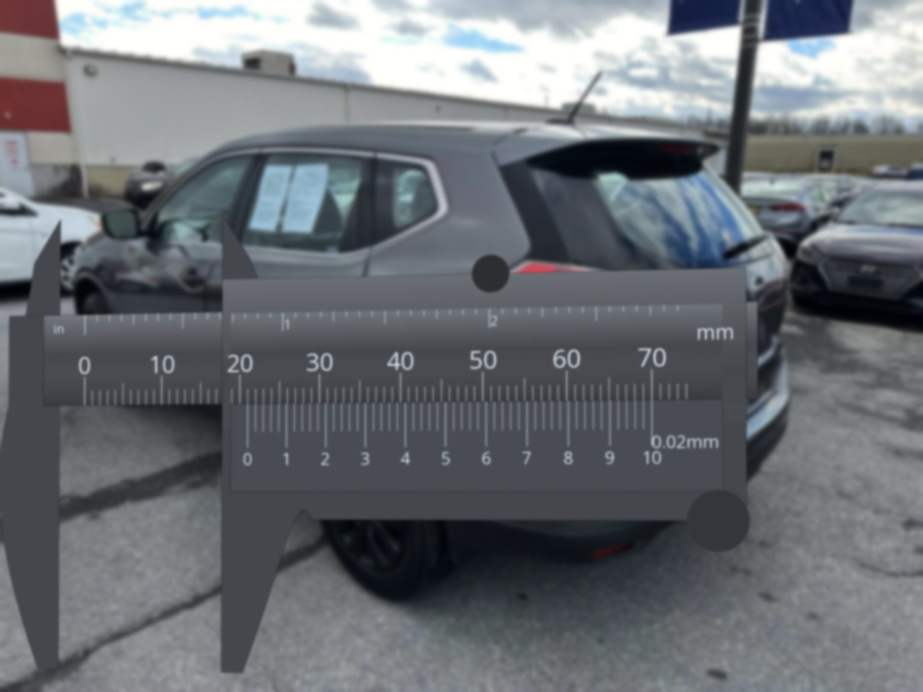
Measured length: 21.0 mm
